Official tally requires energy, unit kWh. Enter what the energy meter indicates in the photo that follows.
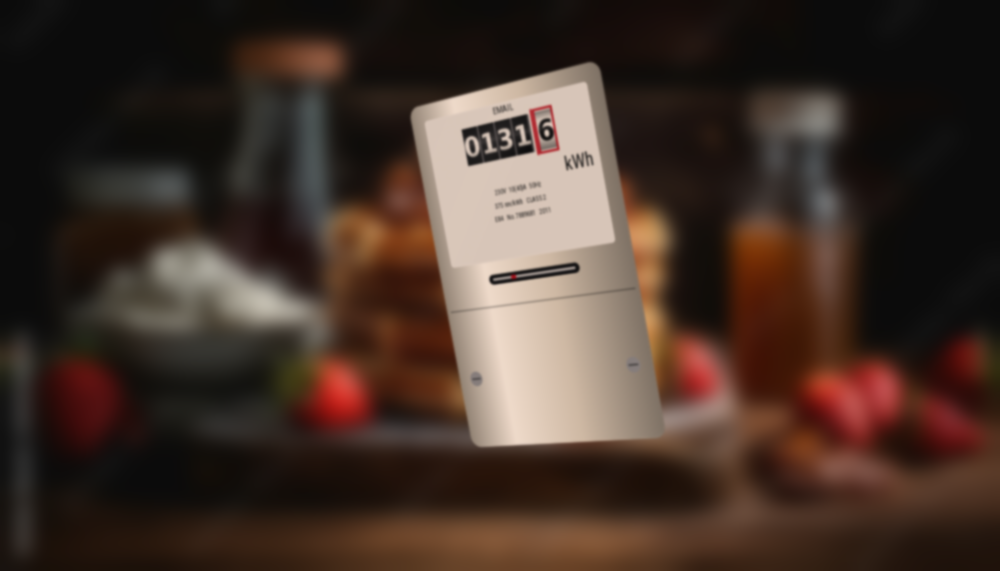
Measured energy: 131.6 kWh
